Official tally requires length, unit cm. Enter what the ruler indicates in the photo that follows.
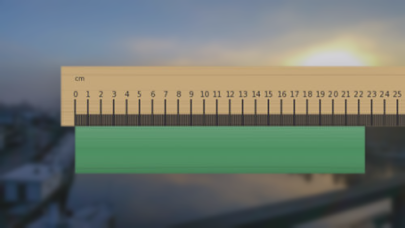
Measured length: 22.5 cm
